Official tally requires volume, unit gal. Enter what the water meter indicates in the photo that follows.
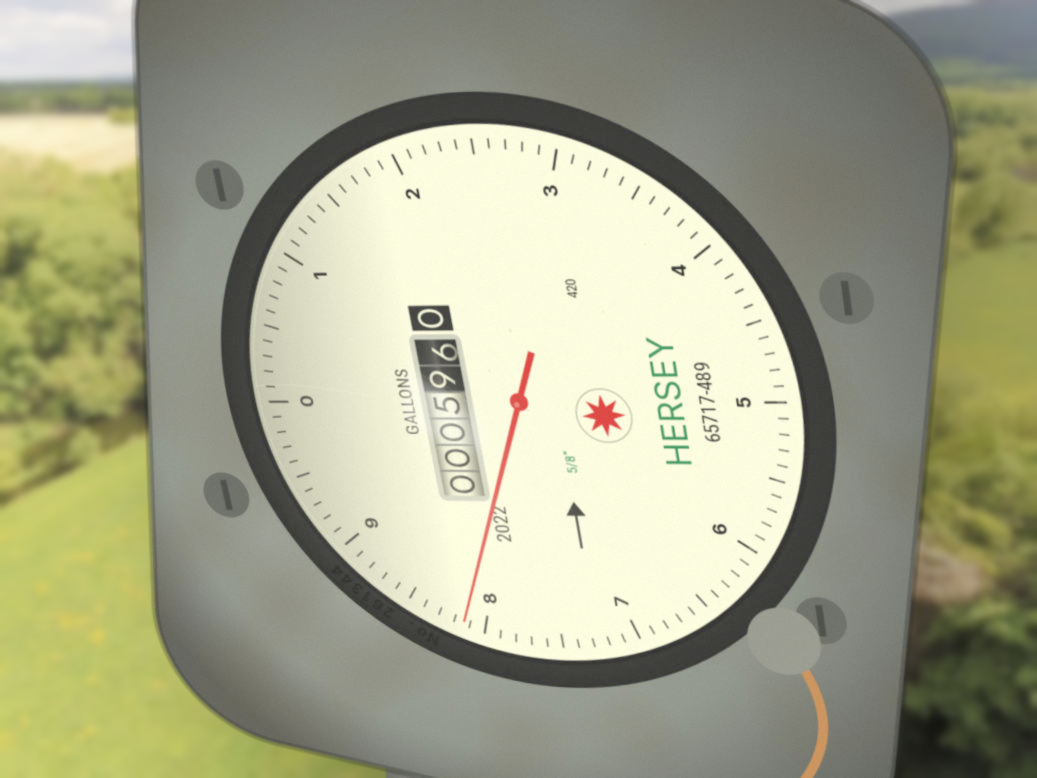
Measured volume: 5958.1 gal
